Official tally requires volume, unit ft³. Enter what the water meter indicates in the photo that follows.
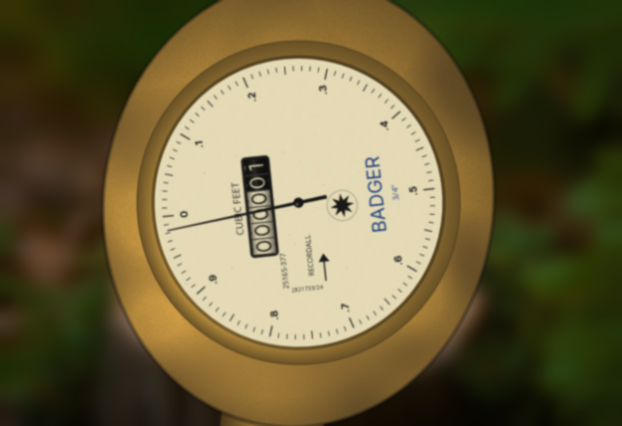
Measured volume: 0.98 ft³
